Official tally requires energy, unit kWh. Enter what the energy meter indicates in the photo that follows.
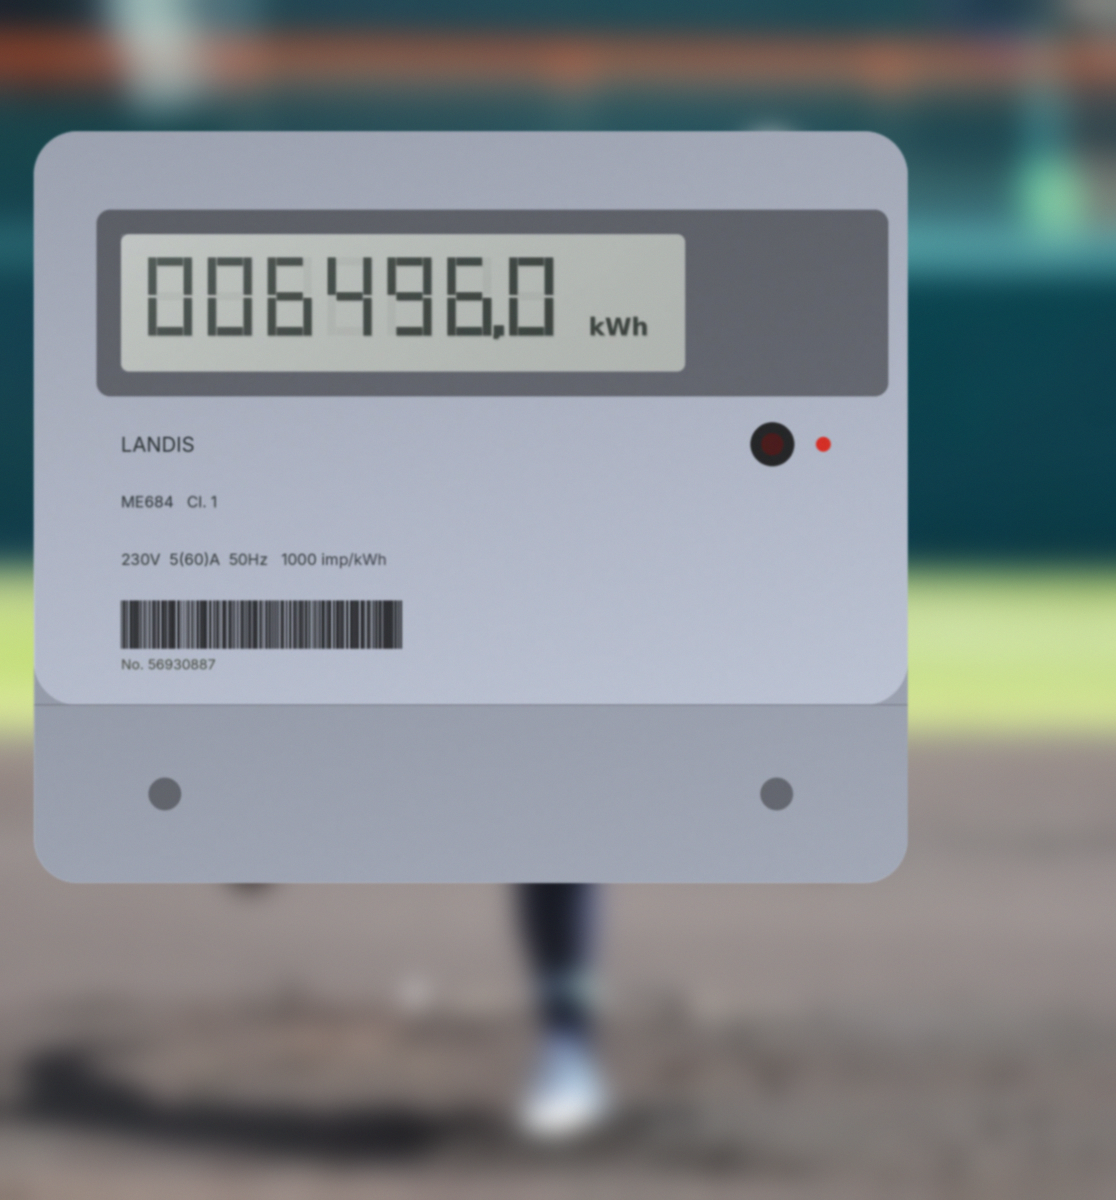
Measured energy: 6496.0 kWh
